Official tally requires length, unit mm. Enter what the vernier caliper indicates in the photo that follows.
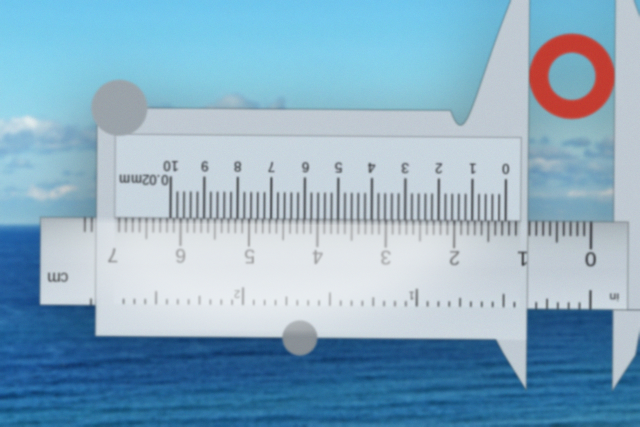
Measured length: 12.5 mm
